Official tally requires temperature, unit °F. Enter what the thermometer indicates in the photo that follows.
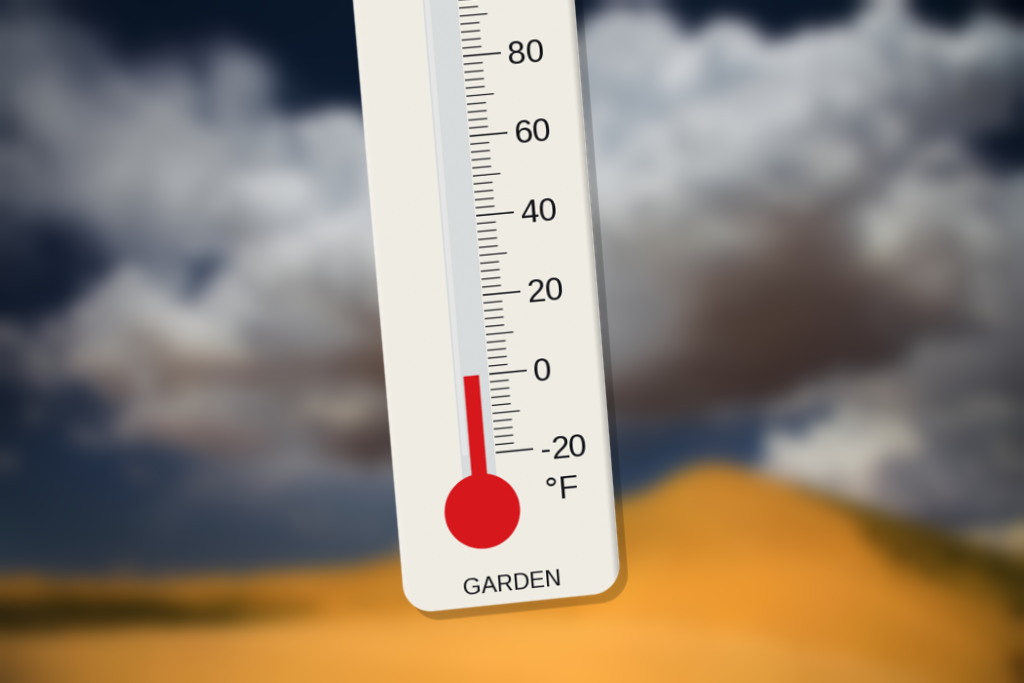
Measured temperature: 0 °F
